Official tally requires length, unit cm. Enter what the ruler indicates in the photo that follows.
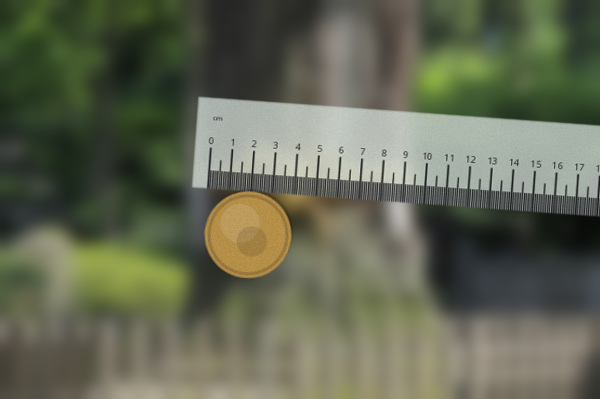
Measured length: 4 cm
